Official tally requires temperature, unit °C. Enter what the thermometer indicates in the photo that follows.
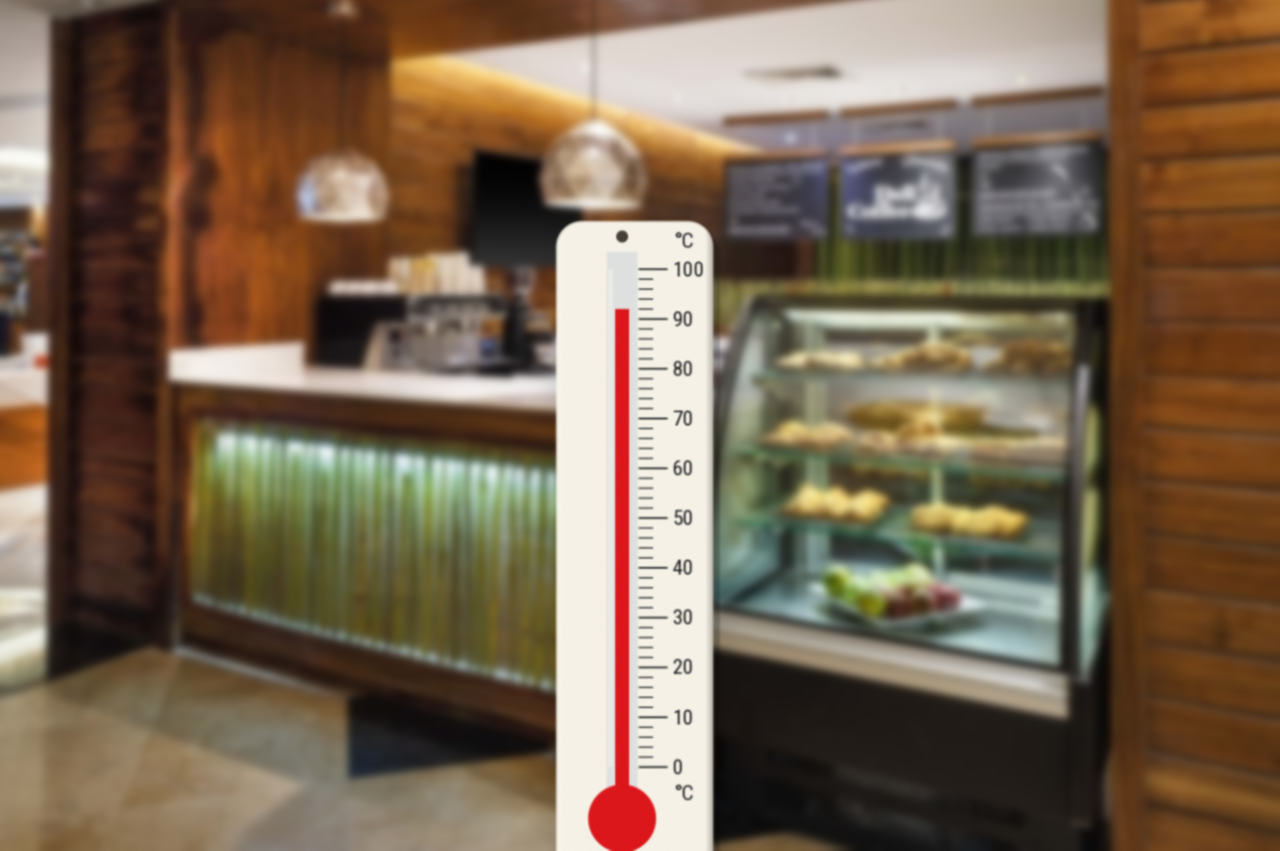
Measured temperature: 92 °C
